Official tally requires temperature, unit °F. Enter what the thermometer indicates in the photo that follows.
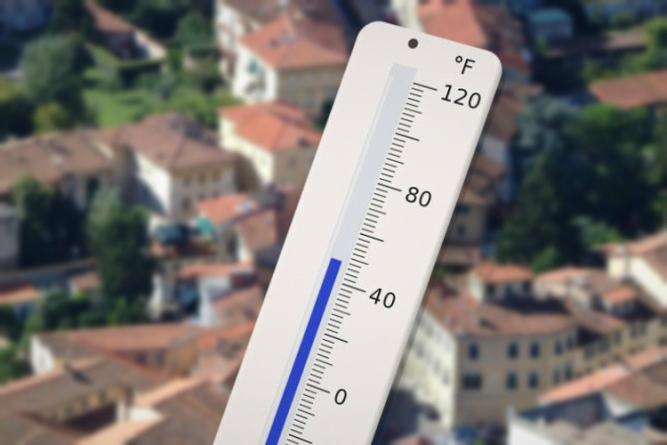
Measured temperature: 48 °F
